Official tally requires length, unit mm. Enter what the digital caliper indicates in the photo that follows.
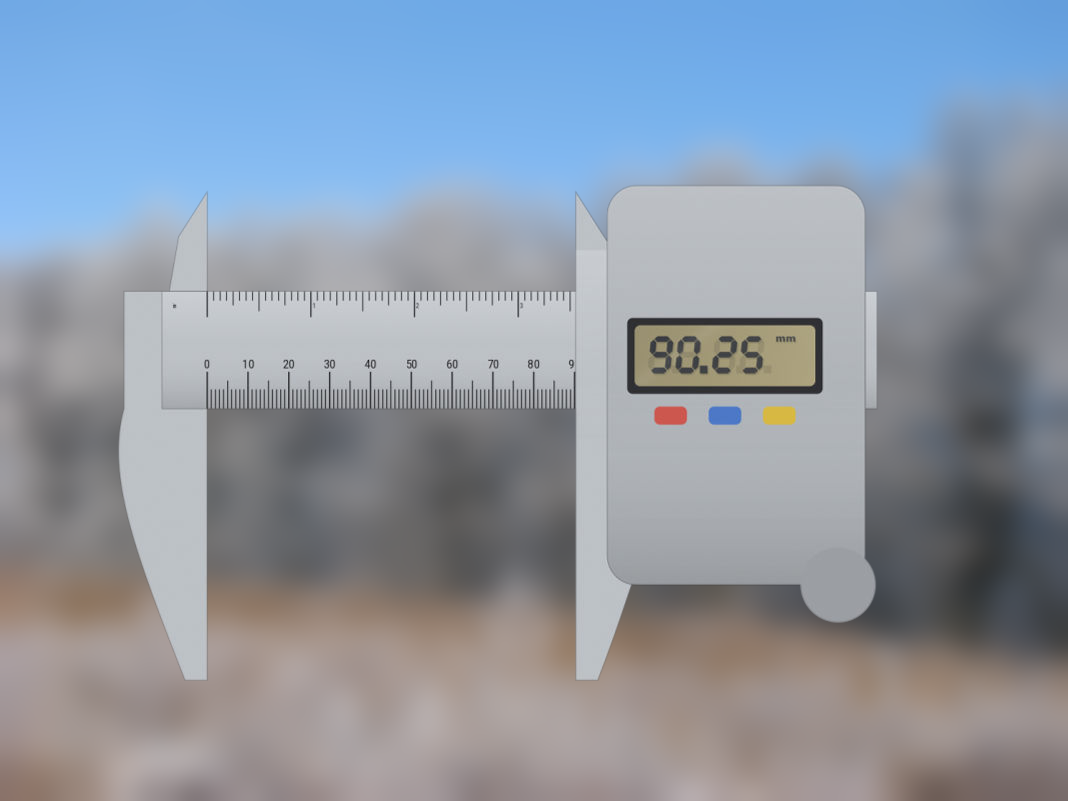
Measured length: 90.25 mm
